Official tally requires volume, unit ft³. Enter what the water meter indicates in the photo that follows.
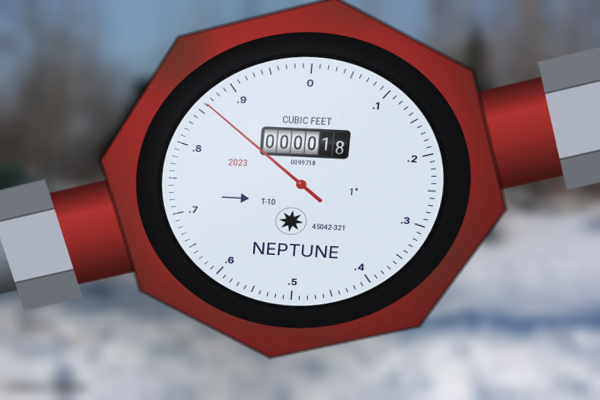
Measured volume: 17.86 ft³
